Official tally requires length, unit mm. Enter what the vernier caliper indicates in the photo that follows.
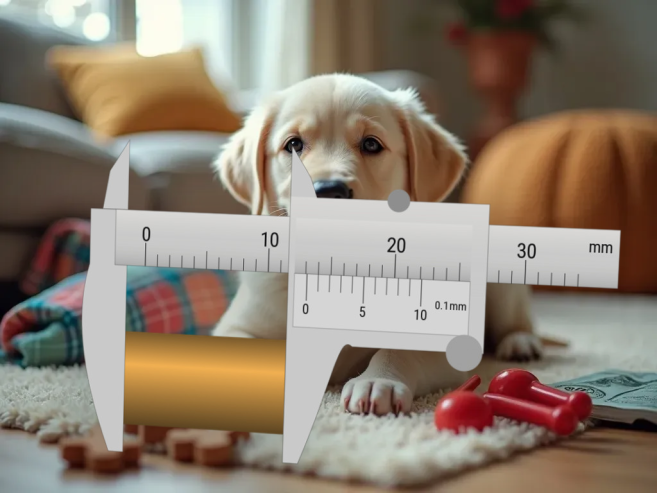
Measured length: 13.1 mm
